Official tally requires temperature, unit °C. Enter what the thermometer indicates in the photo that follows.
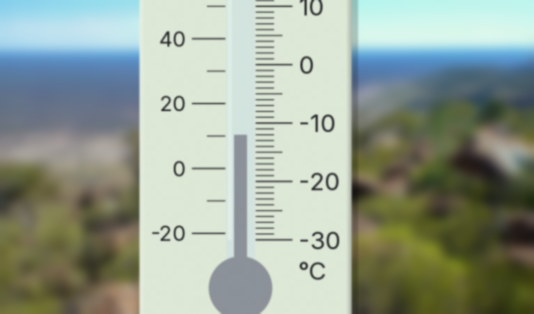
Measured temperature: -12 °C
